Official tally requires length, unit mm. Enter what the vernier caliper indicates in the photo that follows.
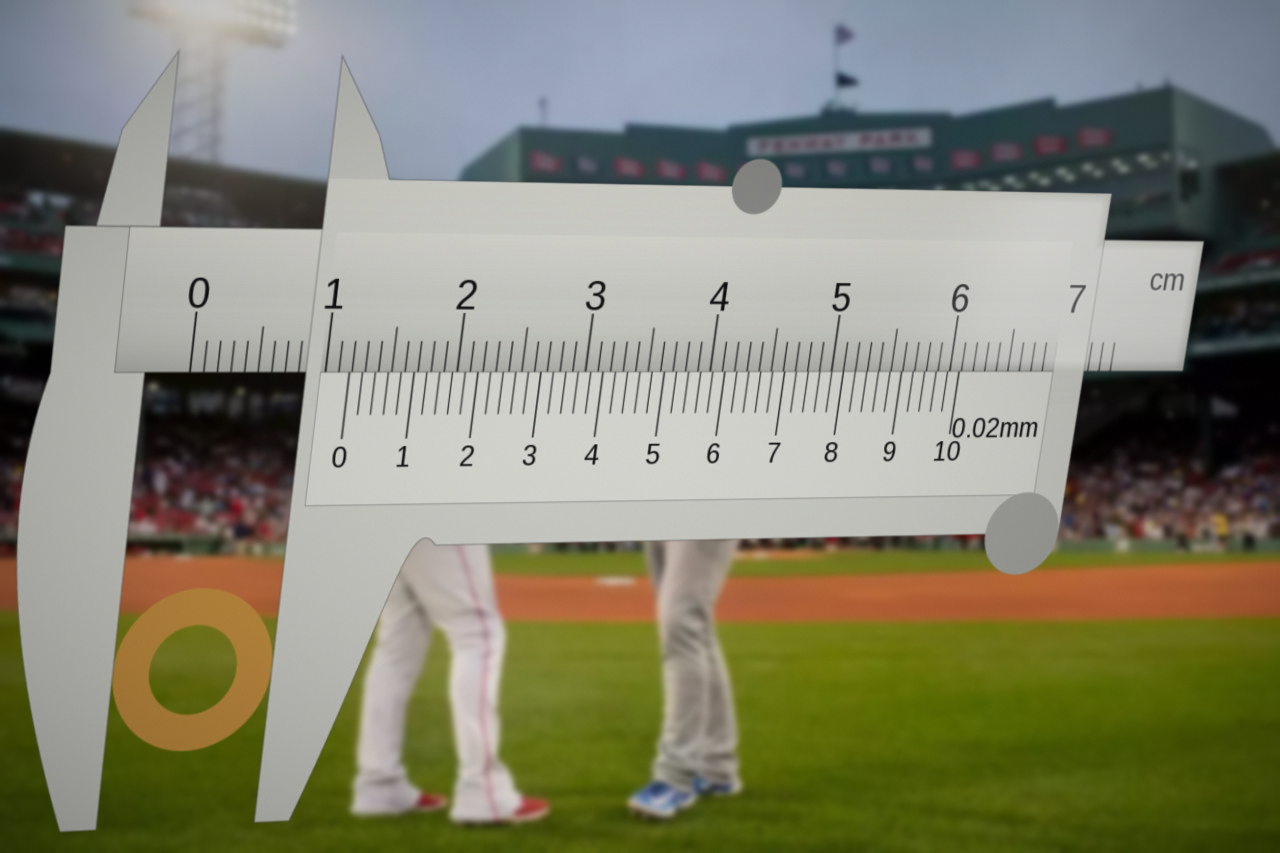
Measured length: 11.8 mm
